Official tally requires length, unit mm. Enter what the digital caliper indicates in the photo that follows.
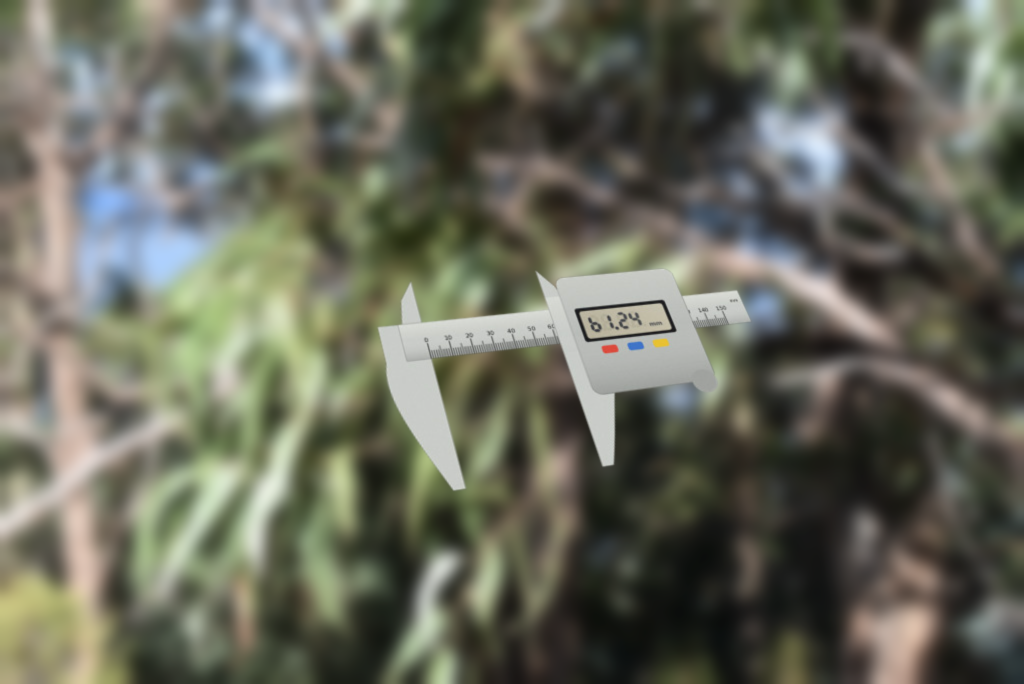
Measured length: 61.24 mm
